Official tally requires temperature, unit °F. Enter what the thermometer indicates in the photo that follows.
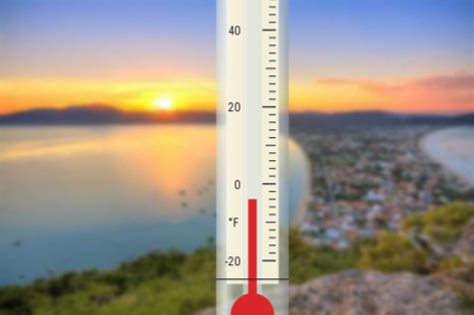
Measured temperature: -4 °F
